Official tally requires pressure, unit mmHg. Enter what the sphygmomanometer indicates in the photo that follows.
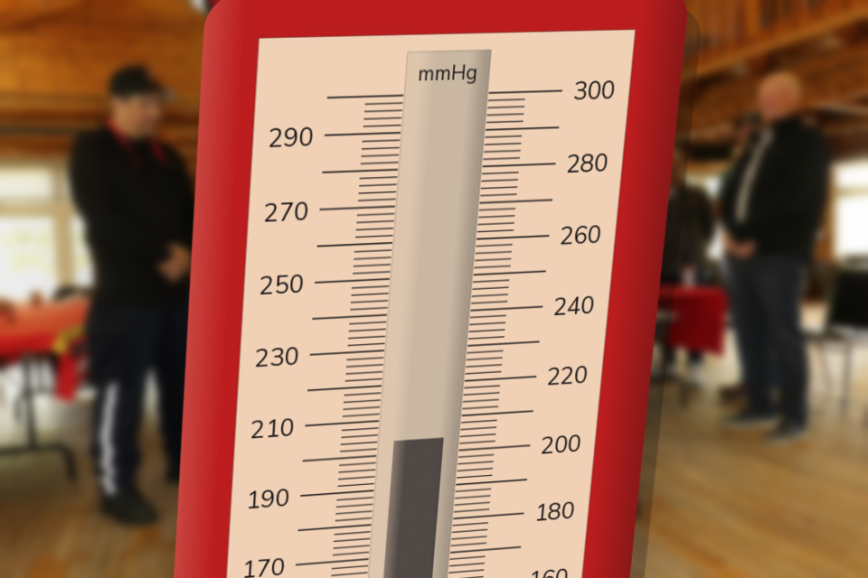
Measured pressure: 204 mmHg
